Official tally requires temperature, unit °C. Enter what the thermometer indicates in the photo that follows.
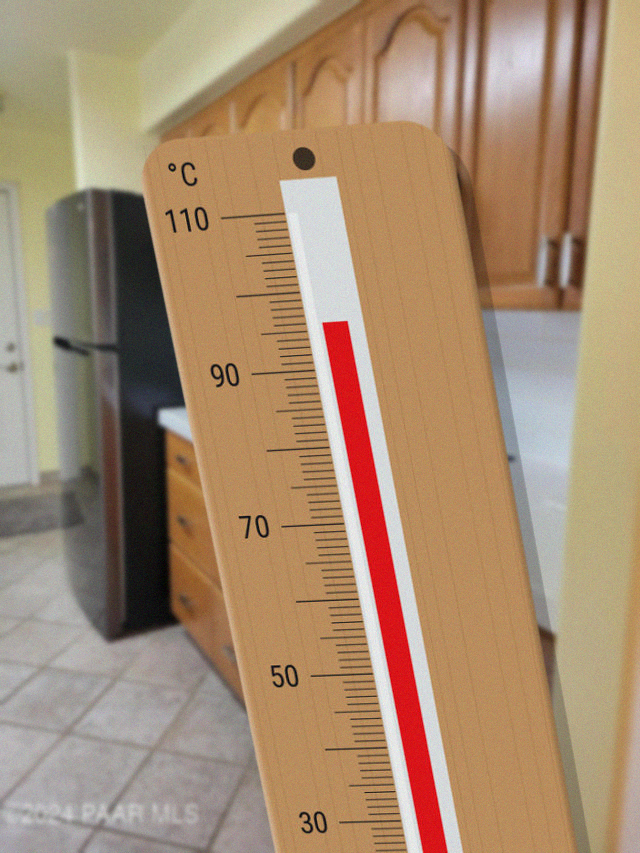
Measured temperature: 96 °C
